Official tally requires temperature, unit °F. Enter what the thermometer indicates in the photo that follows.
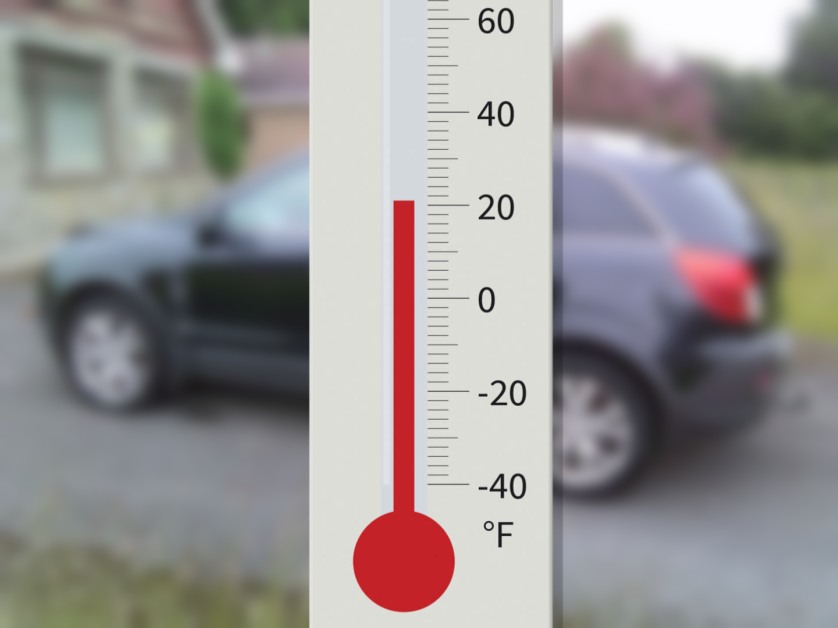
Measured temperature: 21 °F
